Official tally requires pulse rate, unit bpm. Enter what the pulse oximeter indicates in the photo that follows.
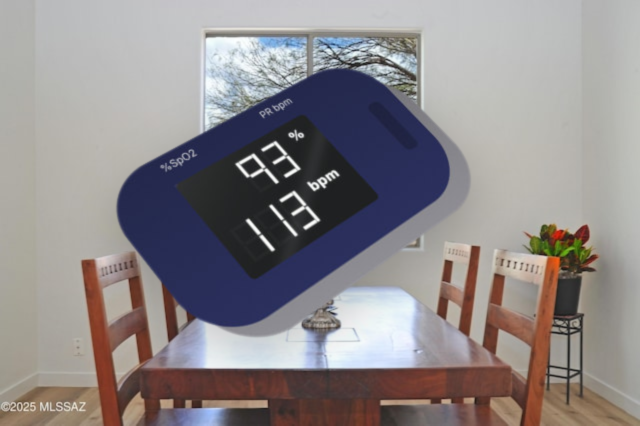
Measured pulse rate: 113 bpm
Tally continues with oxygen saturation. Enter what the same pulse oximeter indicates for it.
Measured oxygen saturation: 93 %
